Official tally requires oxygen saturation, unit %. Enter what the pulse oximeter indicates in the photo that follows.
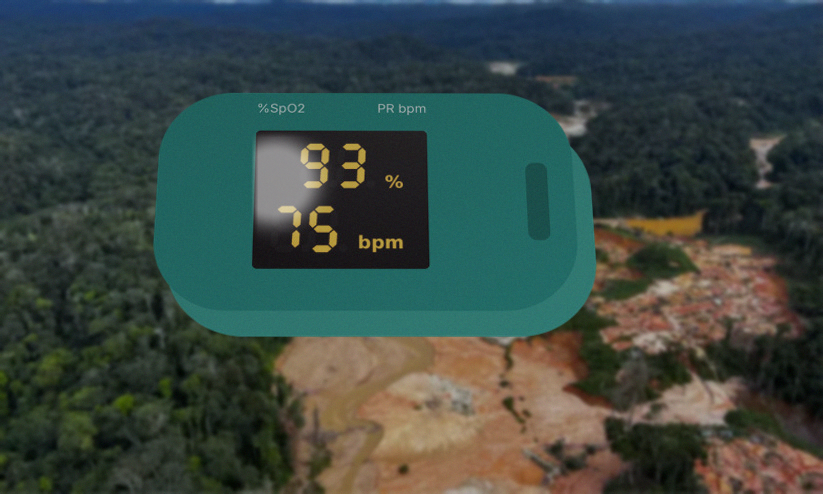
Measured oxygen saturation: 93 %
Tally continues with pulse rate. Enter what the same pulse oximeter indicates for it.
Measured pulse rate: 75 bpm
